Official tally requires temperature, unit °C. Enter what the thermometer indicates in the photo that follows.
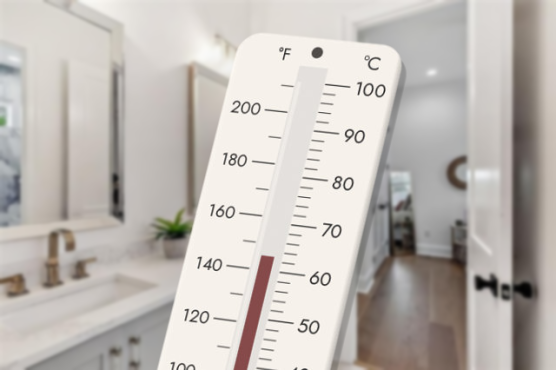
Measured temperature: 63 °C
